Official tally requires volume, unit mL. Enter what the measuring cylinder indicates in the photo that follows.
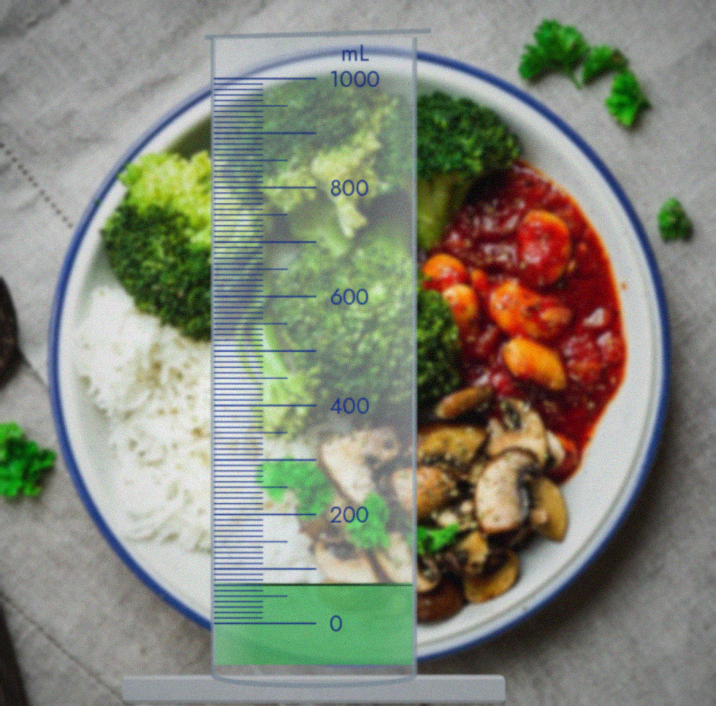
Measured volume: 70 mL
